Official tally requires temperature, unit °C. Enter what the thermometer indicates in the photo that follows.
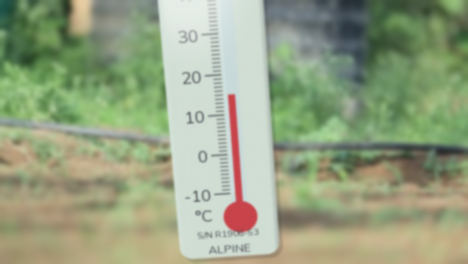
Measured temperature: 15 °C
